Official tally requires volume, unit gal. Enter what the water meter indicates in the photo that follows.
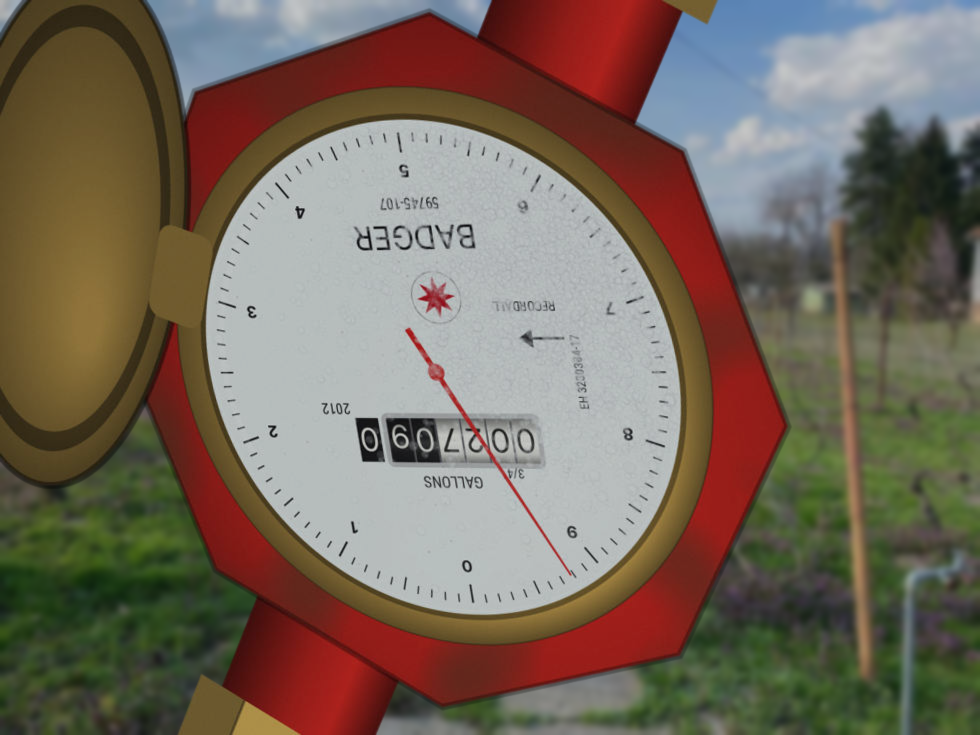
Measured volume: 27089.2 gal
